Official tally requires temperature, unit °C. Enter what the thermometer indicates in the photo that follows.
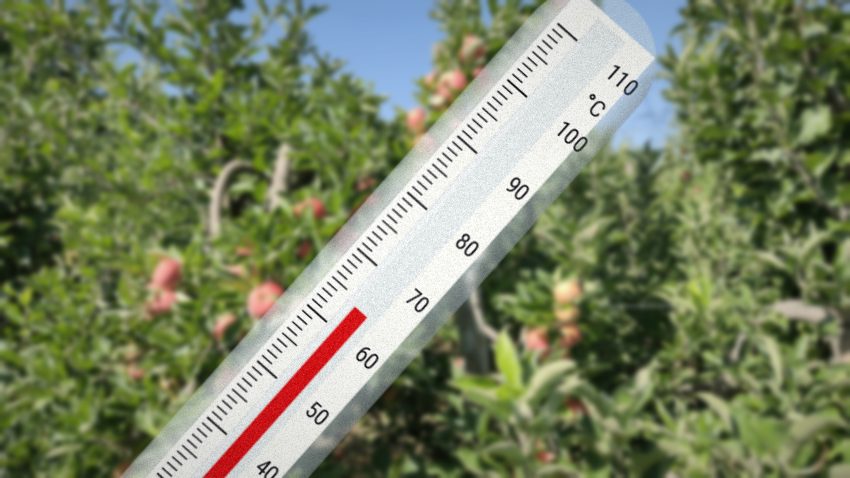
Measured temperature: 64 °C
